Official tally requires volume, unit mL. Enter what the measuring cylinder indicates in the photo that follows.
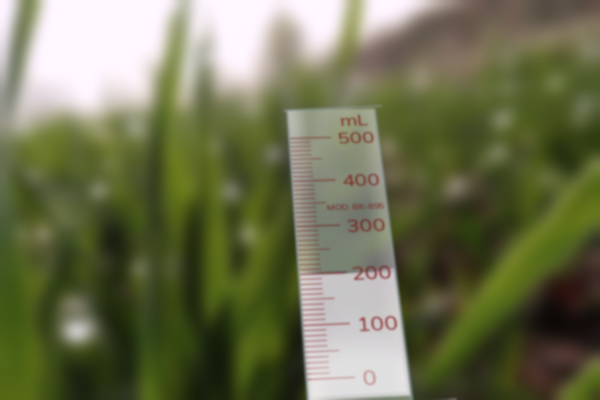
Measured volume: 200 mL
